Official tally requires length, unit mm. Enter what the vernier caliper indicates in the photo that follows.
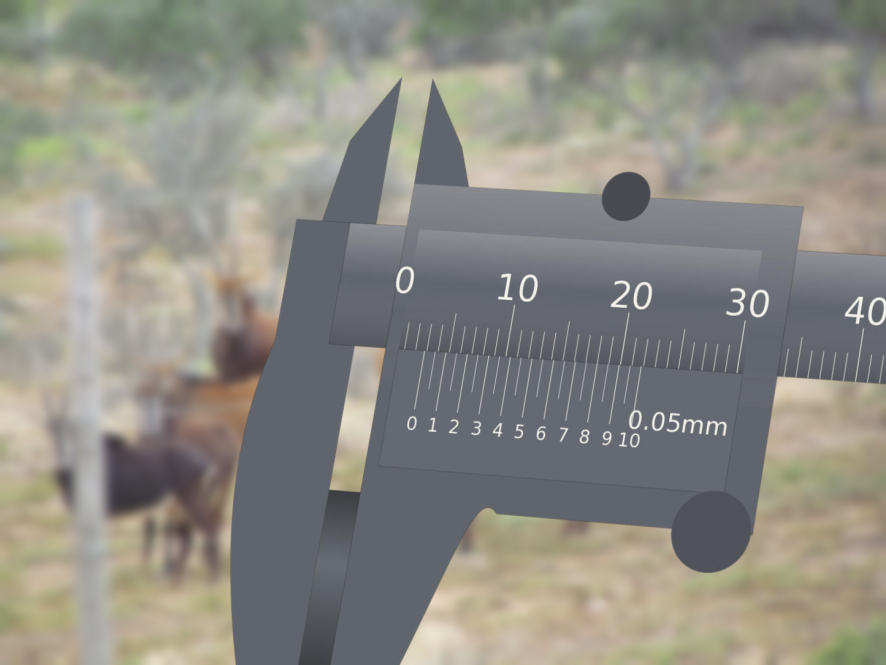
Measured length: 2.8 mm
